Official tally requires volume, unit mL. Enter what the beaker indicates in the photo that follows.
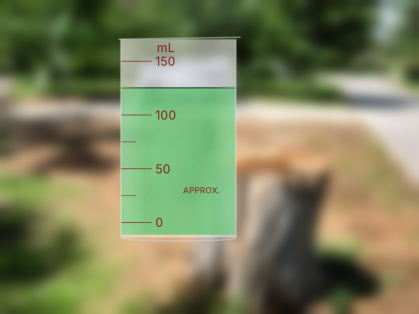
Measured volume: 125 mL
